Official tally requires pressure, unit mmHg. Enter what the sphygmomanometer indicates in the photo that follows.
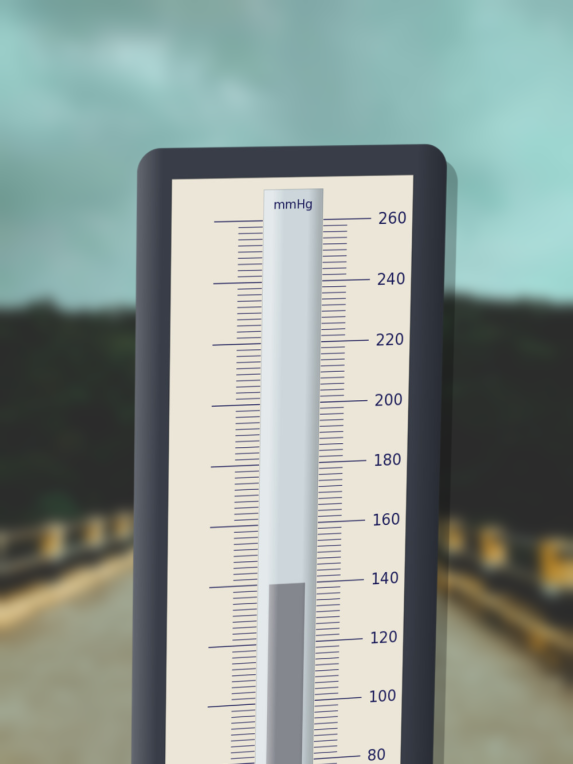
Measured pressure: 140 mmHg
